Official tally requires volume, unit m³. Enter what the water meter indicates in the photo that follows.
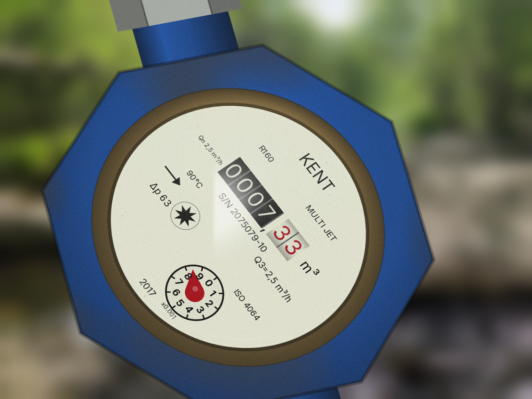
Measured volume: 7.338 m³
